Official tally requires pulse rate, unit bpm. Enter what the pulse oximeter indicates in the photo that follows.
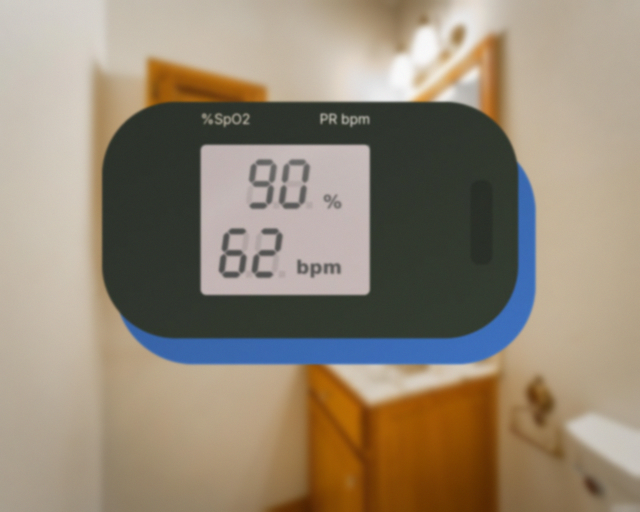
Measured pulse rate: 62 bpm
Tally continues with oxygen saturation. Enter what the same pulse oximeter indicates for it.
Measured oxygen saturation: 90 %
